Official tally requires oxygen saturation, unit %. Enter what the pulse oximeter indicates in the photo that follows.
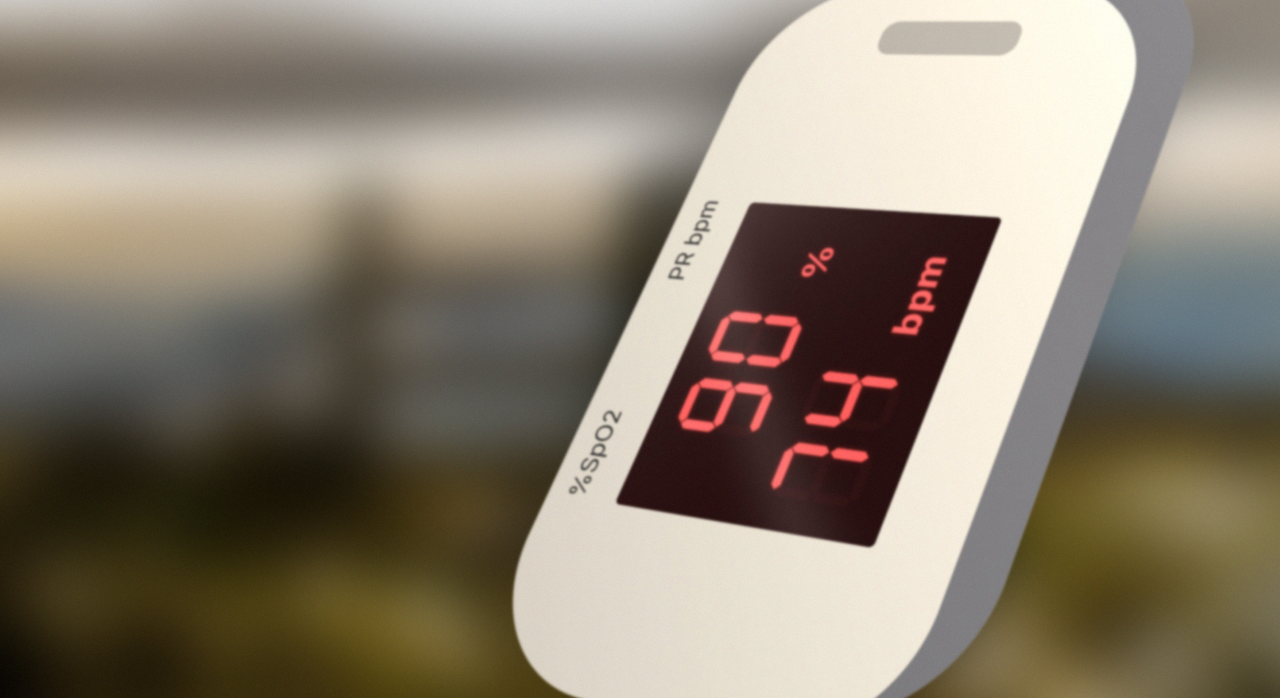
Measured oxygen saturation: 90 %
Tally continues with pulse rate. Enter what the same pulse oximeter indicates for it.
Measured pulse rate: 74 bpm
